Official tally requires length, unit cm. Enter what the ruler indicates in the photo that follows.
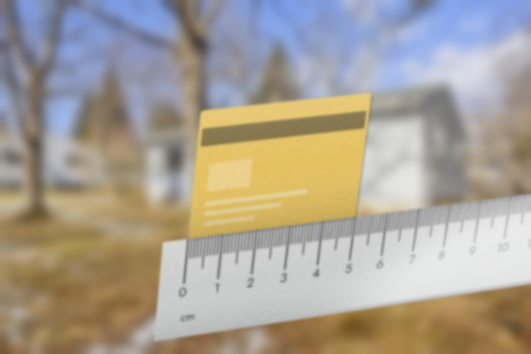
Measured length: 5 cm
